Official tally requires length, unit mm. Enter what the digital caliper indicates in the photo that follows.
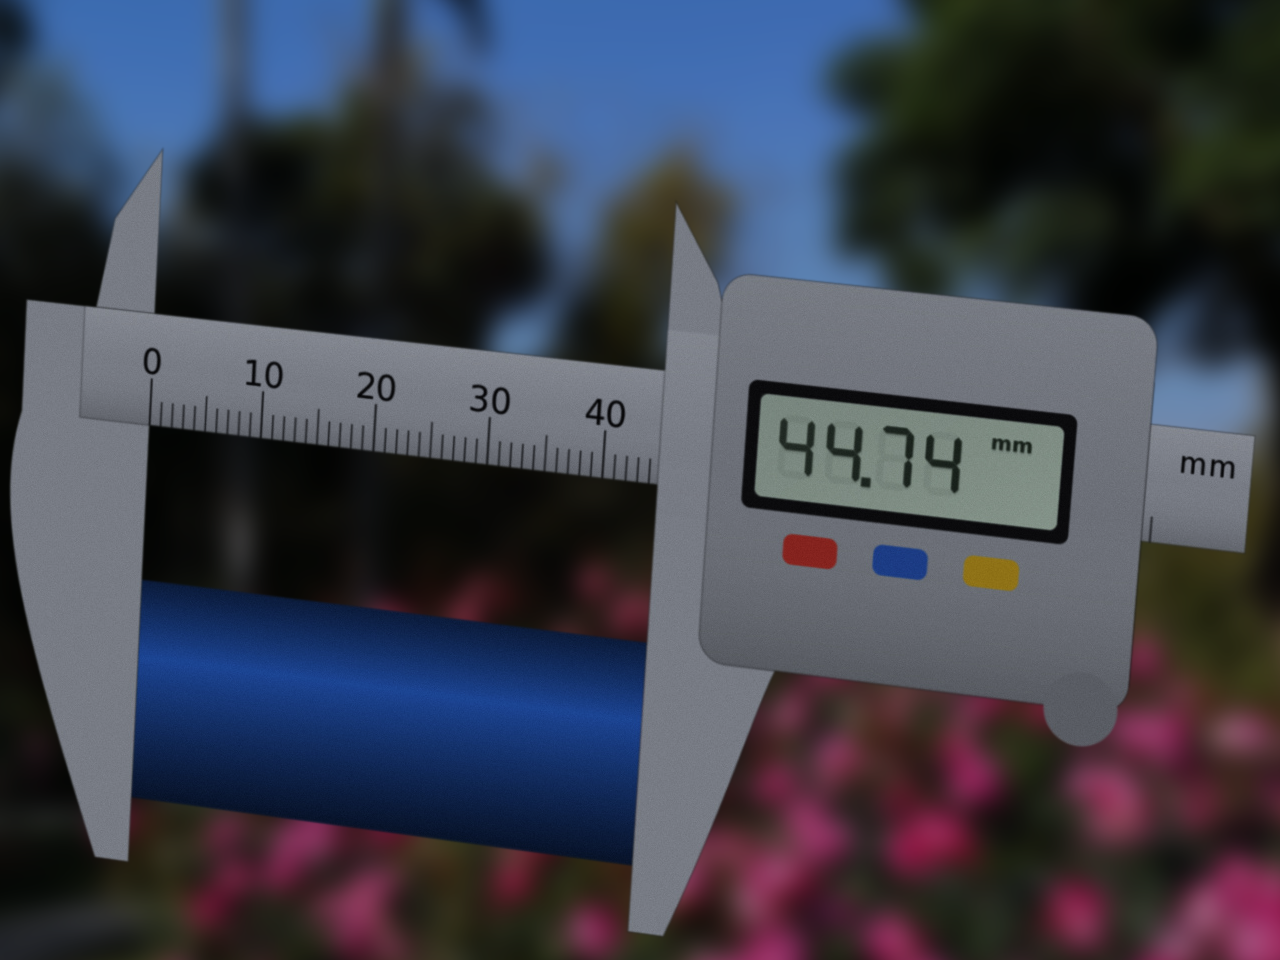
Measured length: 44.74 mm
